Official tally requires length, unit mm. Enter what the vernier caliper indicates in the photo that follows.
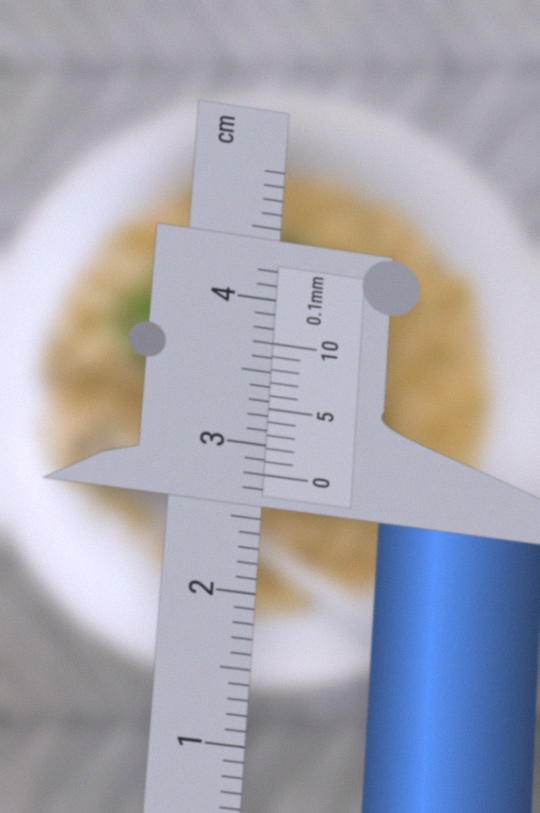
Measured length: 28.0 mm
